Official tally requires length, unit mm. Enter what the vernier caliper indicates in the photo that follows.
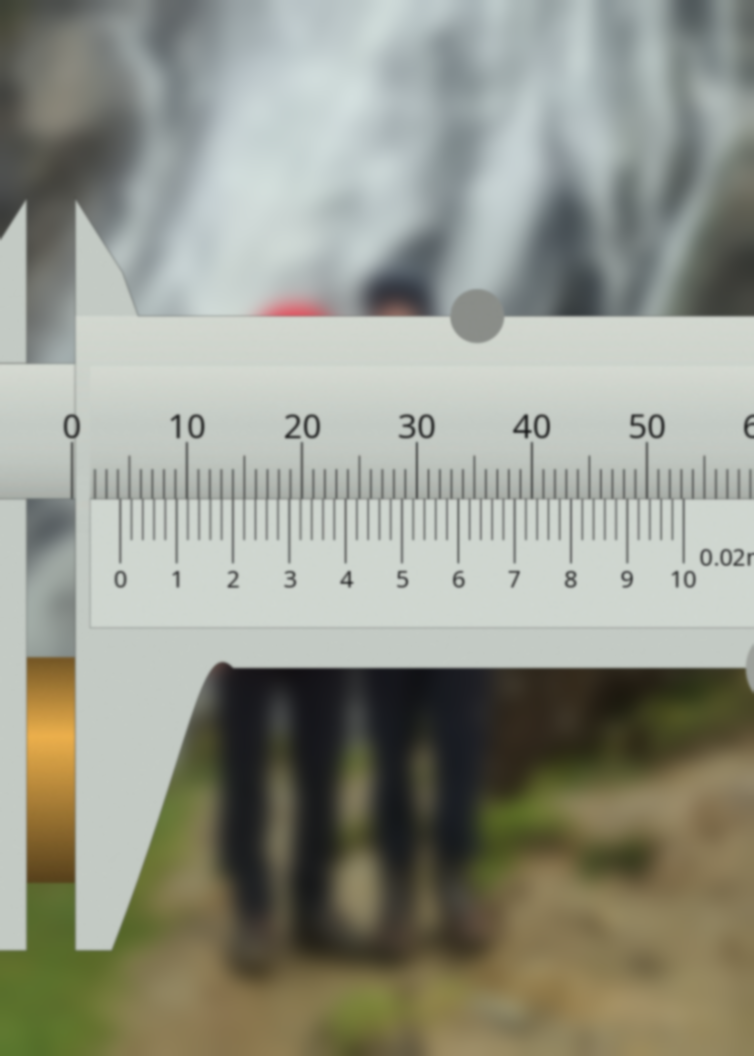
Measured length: 4.2 mm
